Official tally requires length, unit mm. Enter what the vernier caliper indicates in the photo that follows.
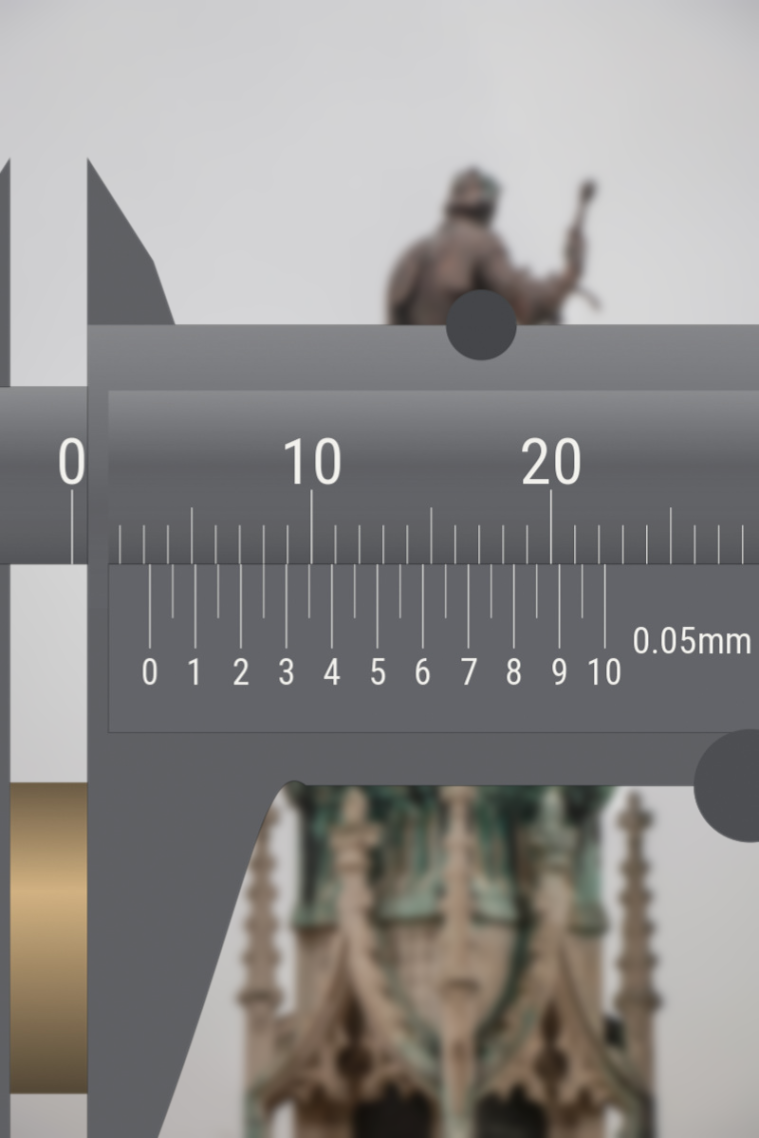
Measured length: 3.25 mm
